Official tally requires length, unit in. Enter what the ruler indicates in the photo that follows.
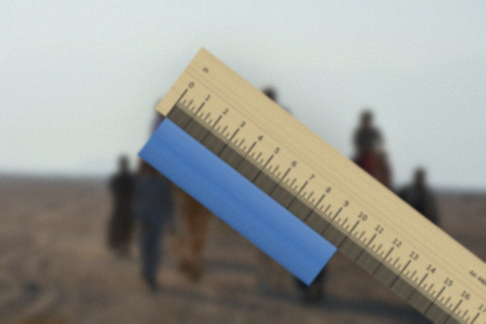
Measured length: 10 in
